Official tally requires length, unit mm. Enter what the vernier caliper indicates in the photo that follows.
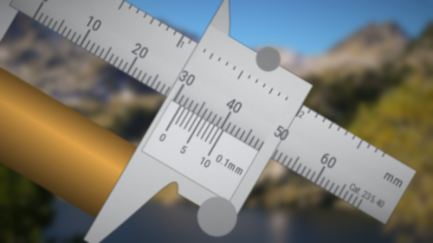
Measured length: 31.5 mm
